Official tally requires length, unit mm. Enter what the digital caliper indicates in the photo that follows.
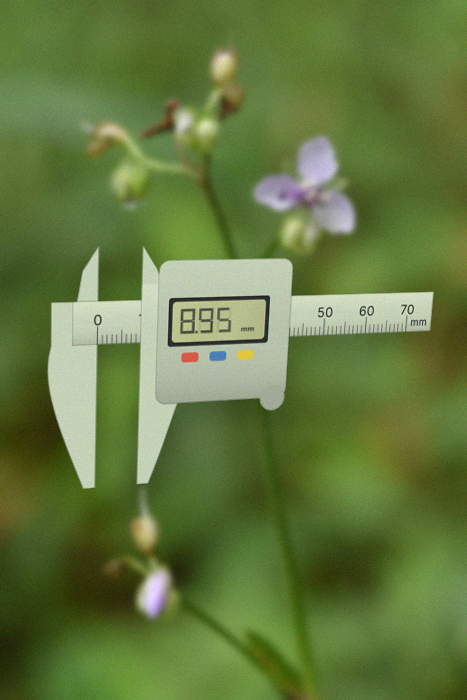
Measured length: 8.95 mm
